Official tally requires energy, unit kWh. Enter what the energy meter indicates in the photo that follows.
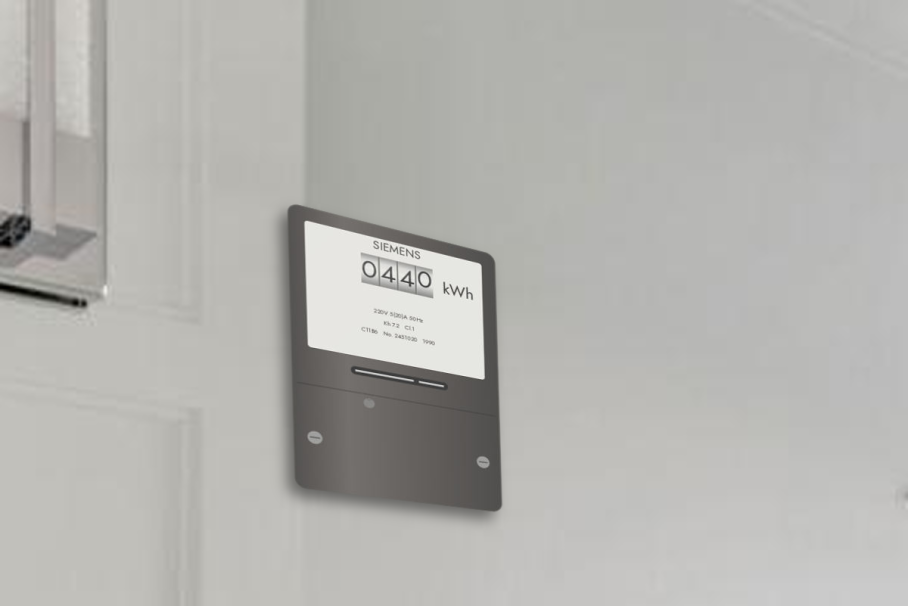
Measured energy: 440 kWh
